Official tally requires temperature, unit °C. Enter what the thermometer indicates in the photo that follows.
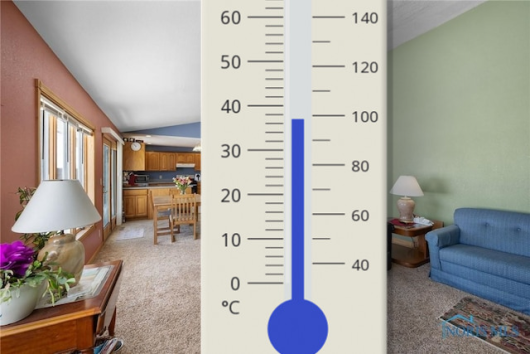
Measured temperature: 37 °C
